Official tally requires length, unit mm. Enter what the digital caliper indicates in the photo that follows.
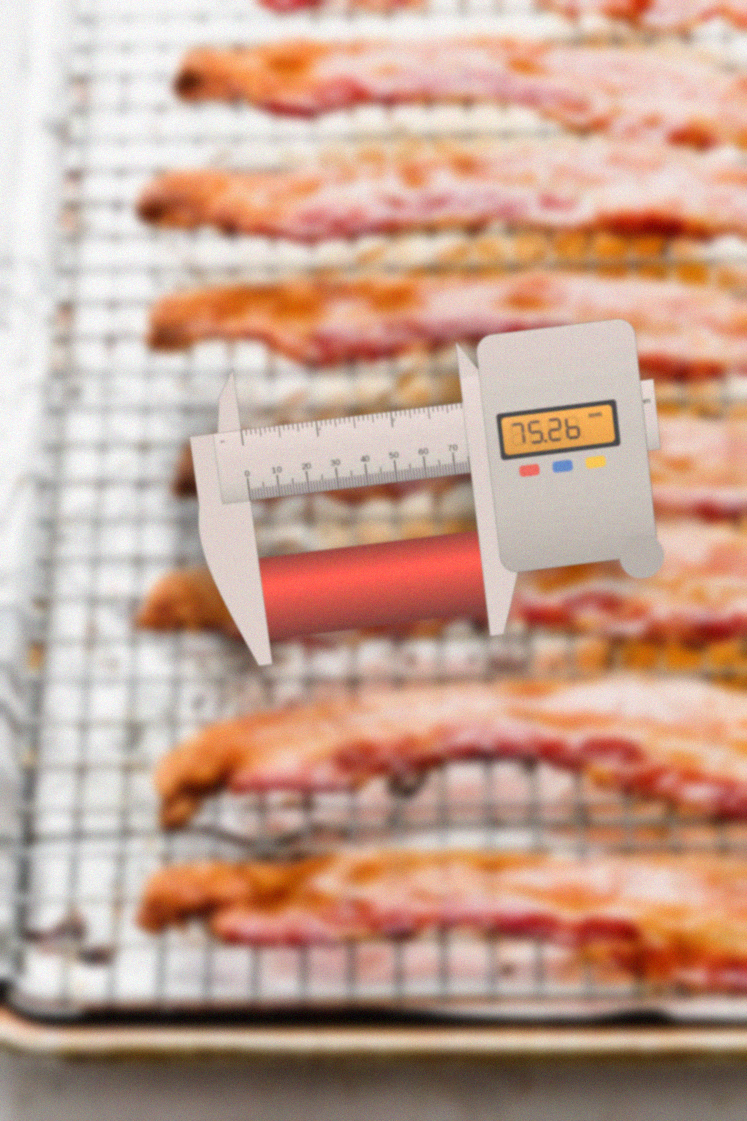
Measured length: 75.26 mm
